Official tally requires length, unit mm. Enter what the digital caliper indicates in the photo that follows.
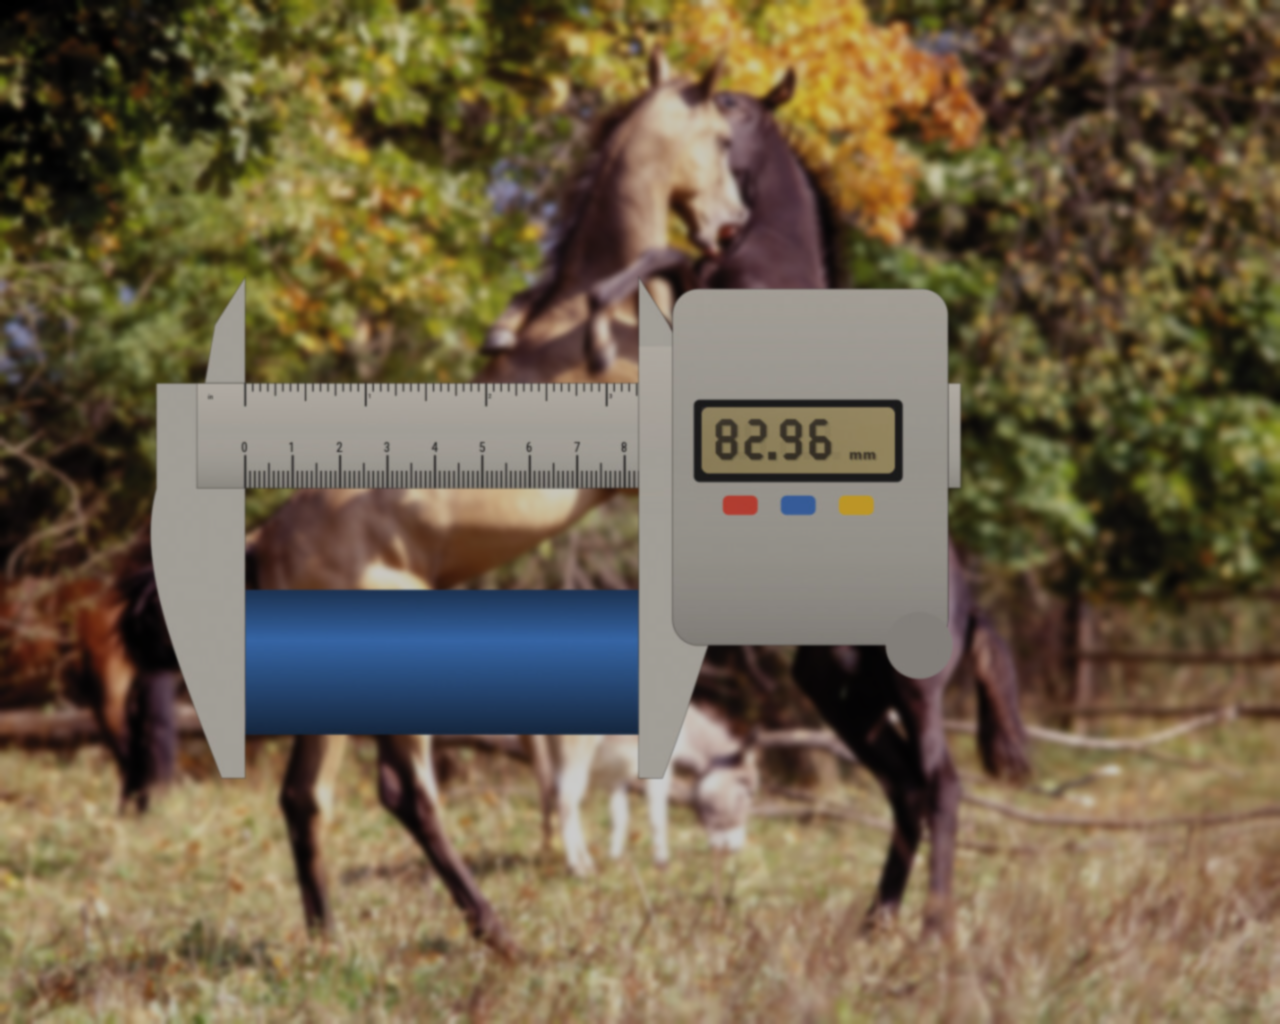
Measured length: 82.96 mm
